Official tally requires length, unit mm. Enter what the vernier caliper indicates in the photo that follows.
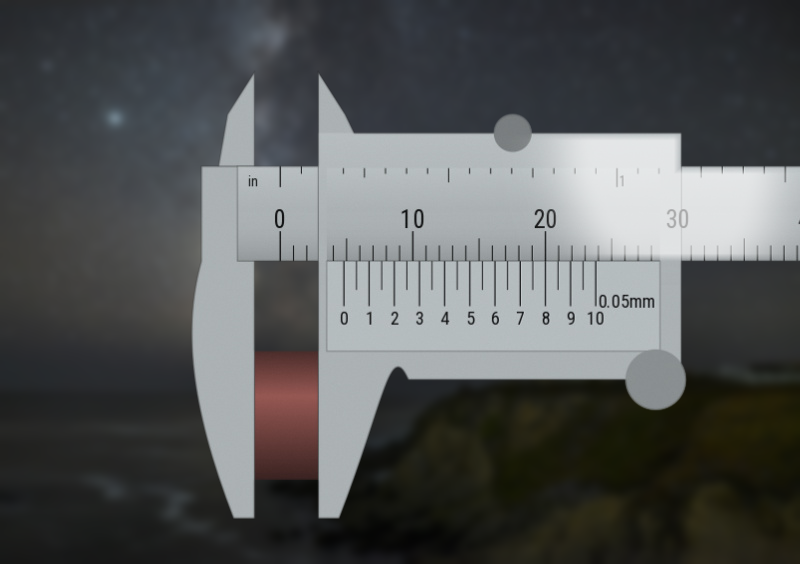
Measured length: 4.8 mm
